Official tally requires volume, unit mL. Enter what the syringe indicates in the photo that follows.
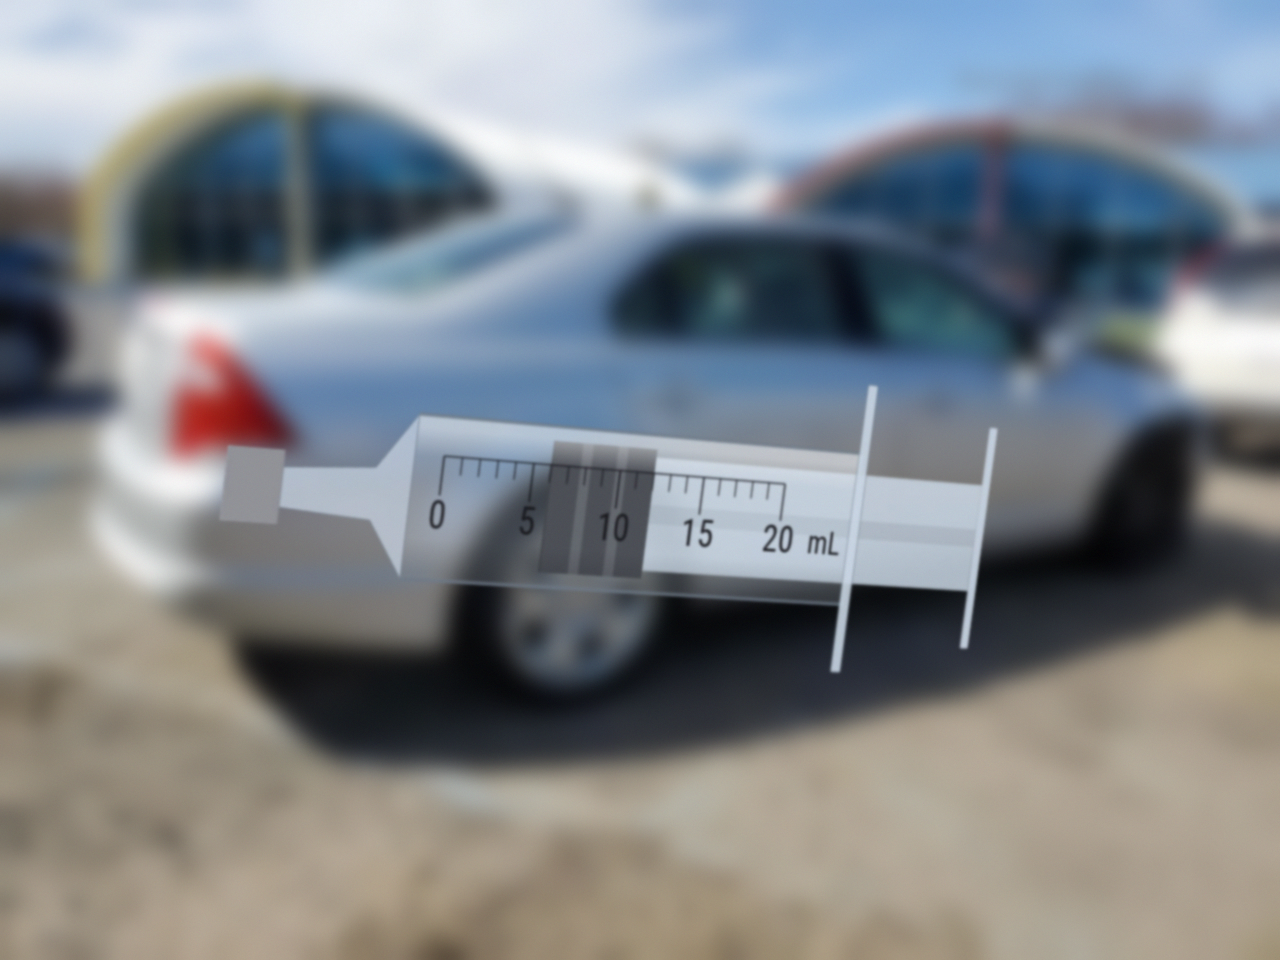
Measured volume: 6 mL
